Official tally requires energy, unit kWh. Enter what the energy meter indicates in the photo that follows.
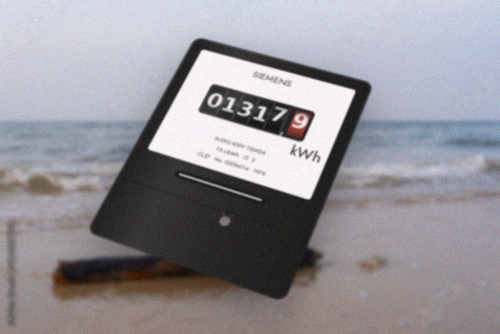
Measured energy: 1317.9 kWh
